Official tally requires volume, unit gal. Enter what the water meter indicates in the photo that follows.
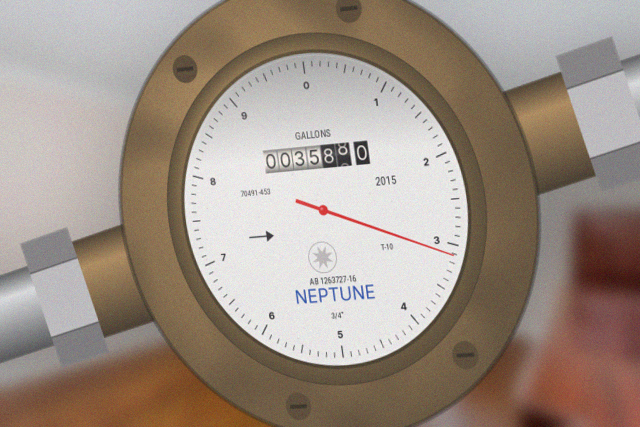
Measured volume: 35883.1 gal
